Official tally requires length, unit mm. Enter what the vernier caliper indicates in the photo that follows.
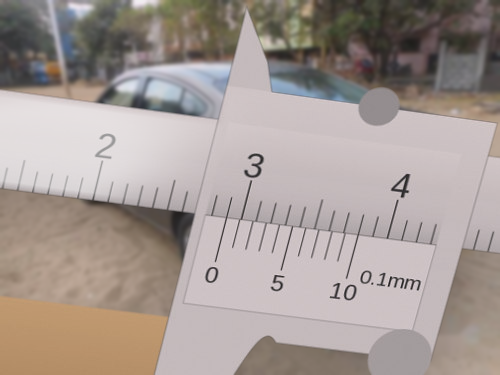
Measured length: 29.0 mm
